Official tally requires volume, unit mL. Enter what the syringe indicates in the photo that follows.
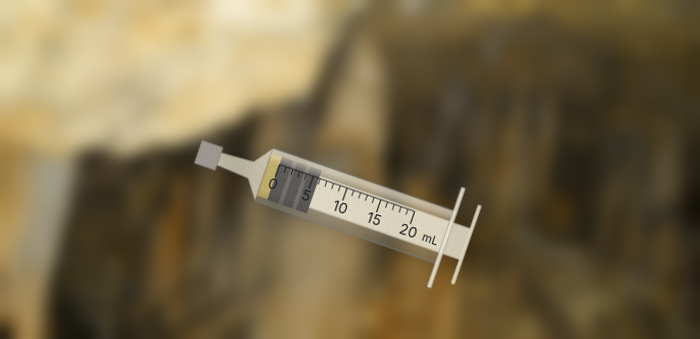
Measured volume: 0 mL
